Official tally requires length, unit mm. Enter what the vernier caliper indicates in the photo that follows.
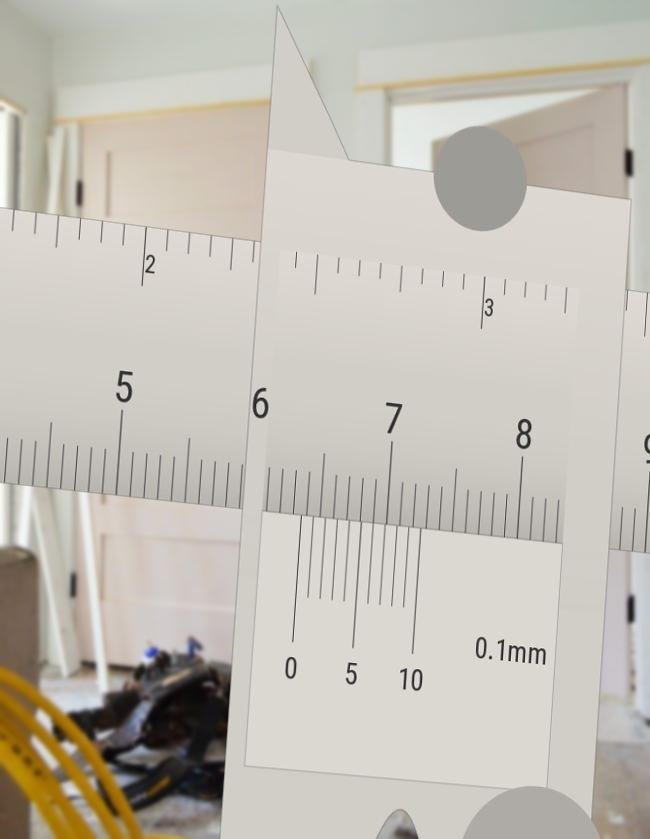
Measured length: 63.6 mm
